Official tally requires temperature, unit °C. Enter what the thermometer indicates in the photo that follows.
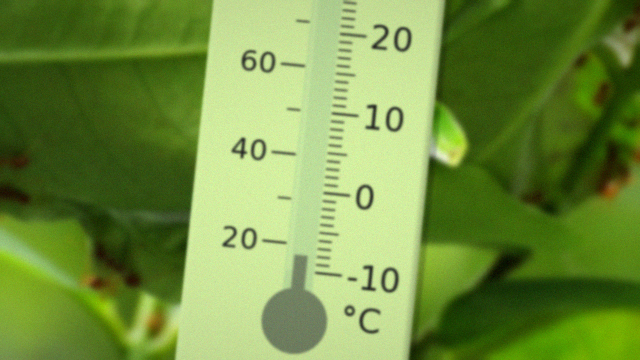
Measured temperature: -8 °C
